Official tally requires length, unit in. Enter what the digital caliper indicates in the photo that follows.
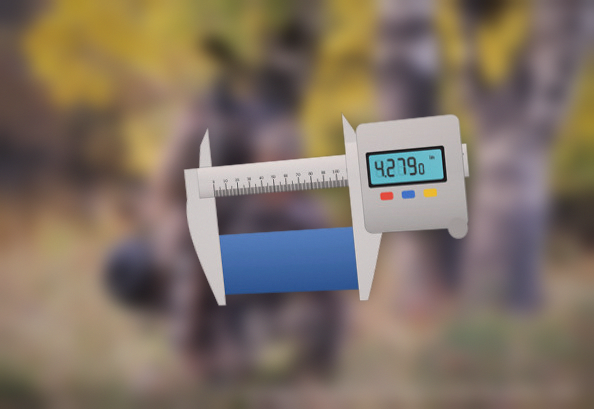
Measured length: 4.2790 in
